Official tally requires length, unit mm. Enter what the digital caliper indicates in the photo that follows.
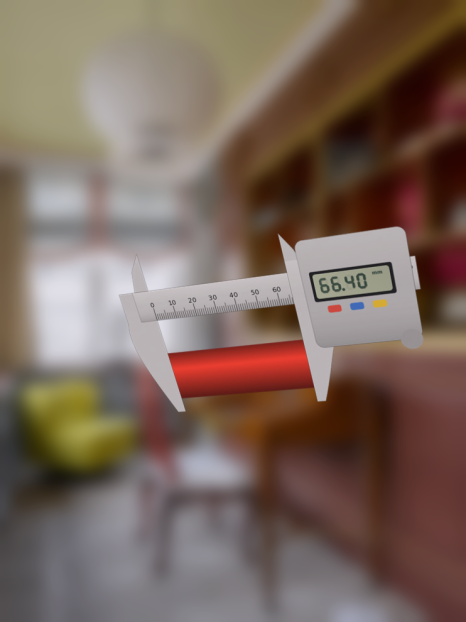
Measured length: 66.40 mm
